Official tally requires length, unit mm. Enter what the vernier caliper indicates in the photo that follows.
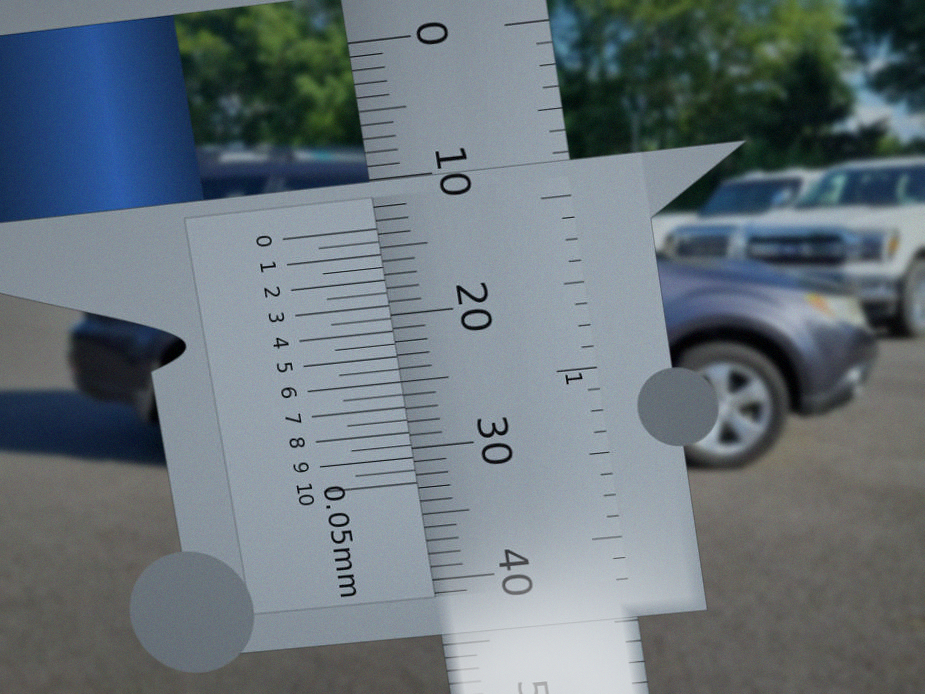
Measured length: 13.6 mm
